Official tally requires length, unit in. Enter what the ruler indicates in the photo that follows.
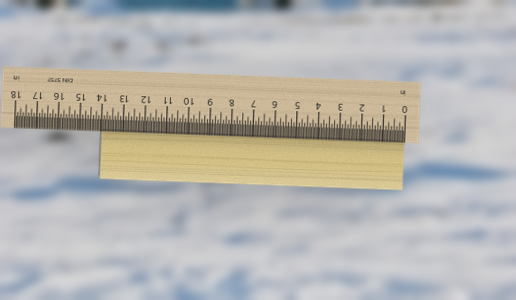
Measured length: 14 in
